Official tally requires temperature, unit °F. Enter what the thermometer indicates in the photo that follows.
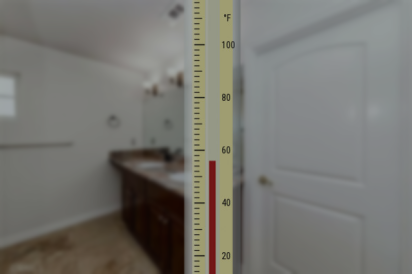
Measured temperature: 56 °F
